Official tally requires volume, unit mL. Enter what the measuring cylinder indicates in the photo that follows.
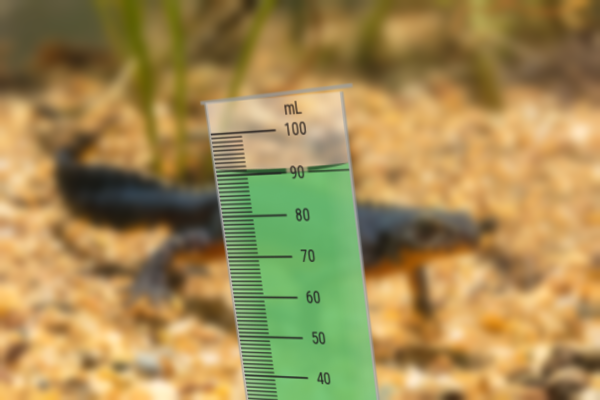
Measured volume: 90 mL
